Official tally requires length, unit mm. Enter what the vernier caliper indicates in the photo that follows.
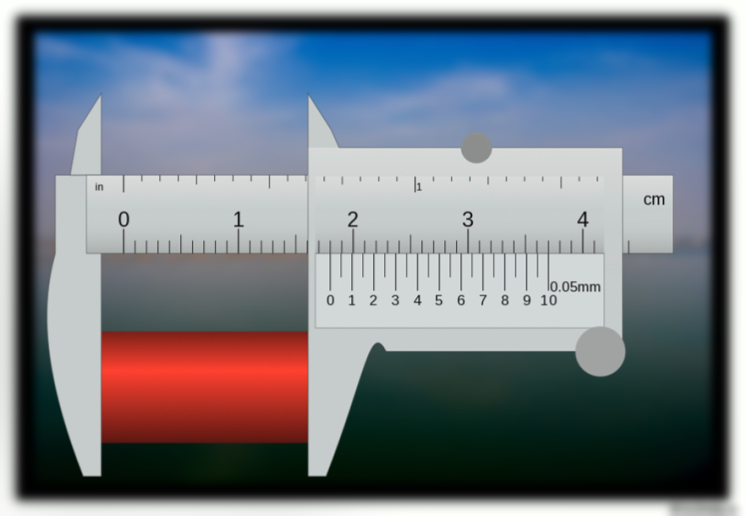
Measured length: 18.0 mm
